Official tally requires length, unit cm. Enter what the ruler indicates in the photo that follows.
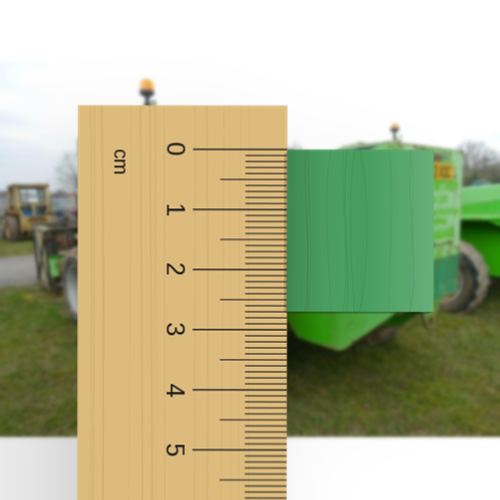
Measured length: 2.7 cm
